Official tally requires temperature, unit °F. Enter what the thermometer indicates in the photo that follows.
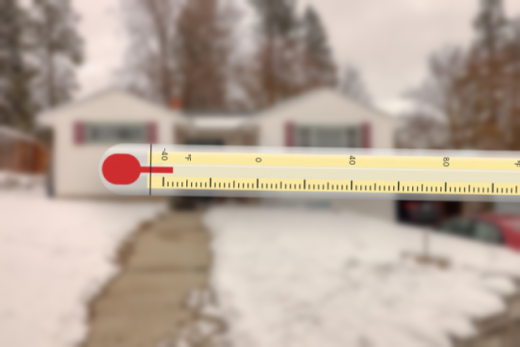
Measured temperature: -36 °F
